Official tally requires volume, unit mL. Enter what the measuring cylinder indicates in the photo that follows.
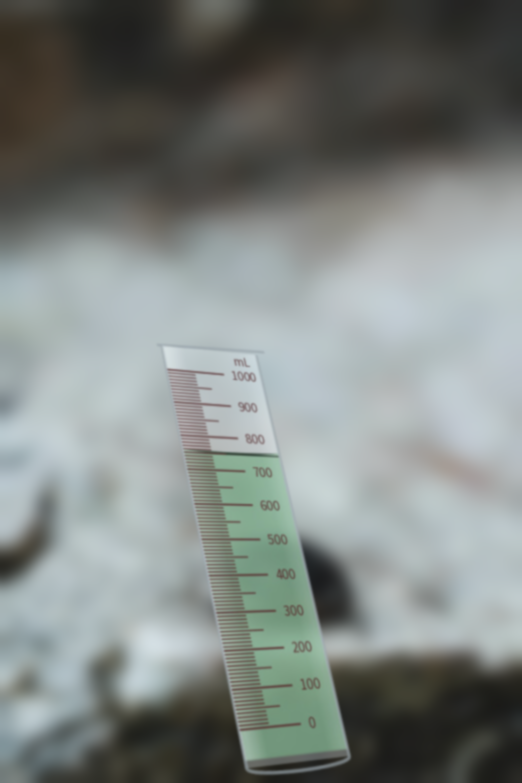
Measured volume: 750 mL
